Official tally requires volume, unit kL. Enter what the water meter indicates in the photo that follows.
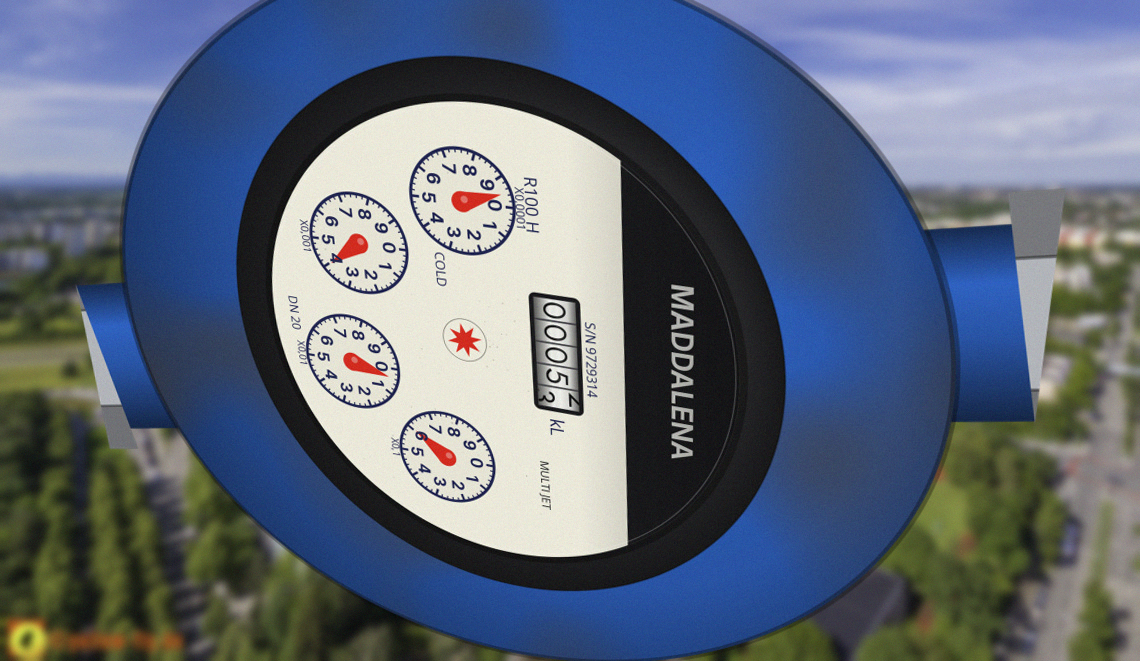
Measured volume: 52.6039 kL
